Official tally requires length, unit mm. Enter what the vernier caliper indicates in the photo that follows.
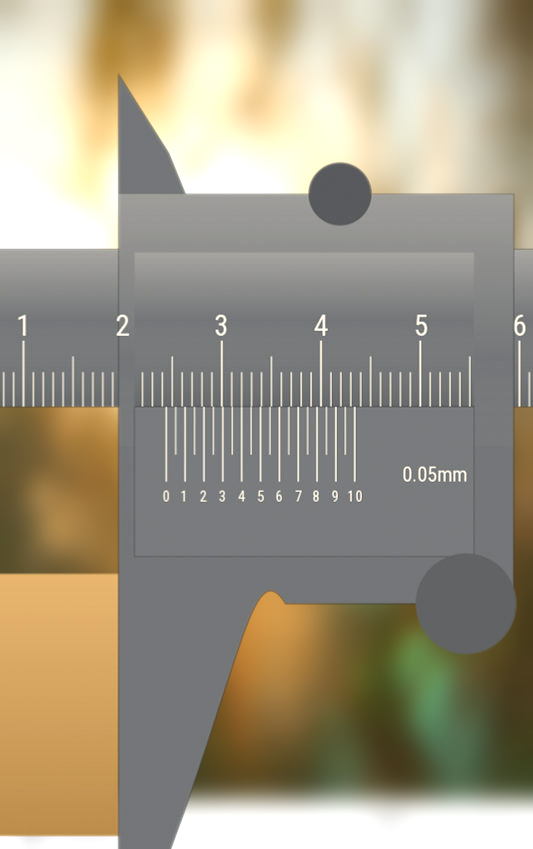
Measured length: 24.4 mm
